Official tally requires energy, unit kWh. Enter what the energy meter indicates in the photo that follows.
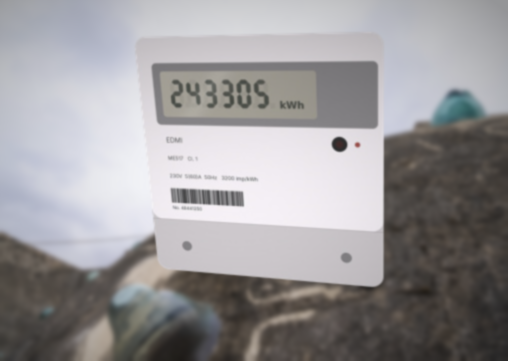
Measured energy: 243305 kWh
